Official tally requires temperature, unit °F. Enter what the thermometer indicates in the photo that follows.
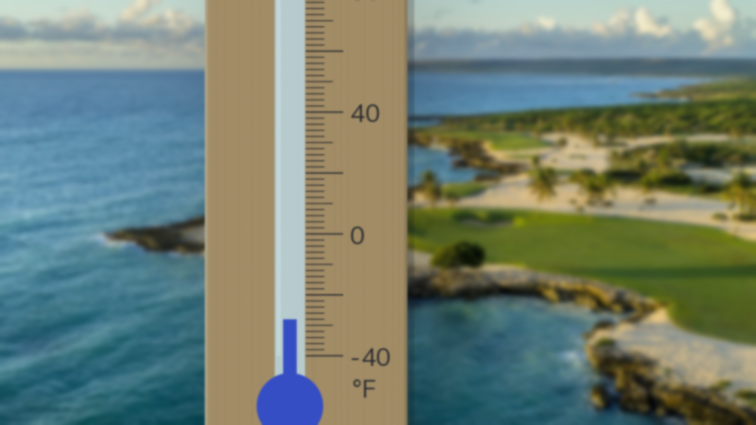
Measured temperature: -28 °F
